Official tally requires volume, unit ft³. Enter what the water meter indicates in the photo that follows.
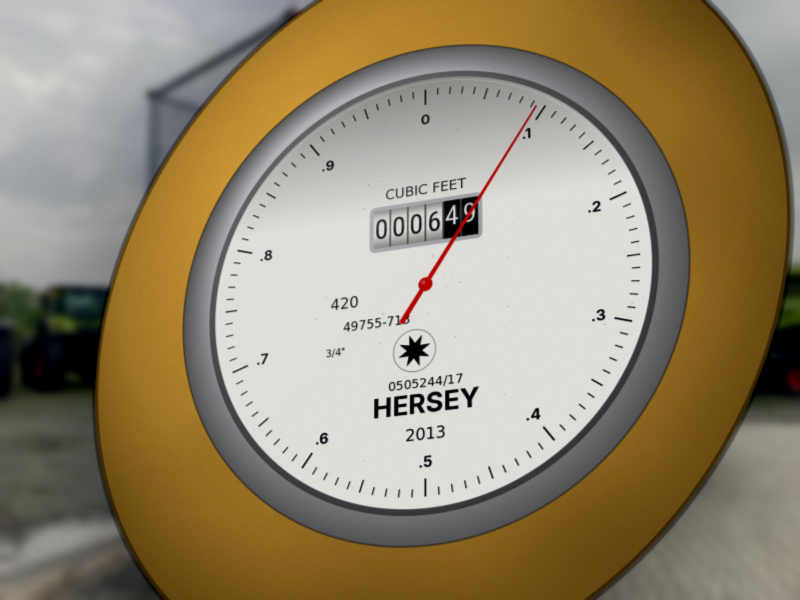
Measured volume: 649.09 ft³
